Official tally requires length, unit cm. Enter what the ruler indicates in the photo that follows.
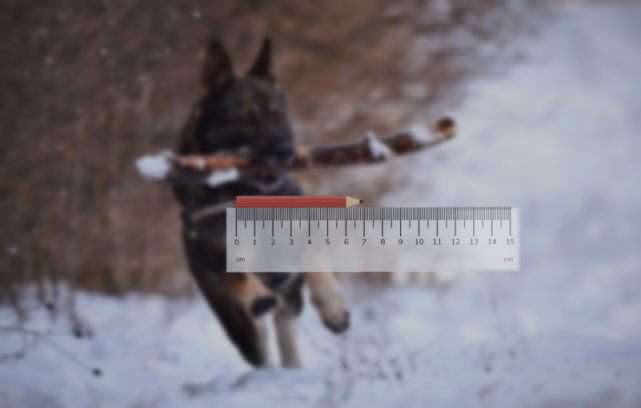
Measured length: 7 cm
